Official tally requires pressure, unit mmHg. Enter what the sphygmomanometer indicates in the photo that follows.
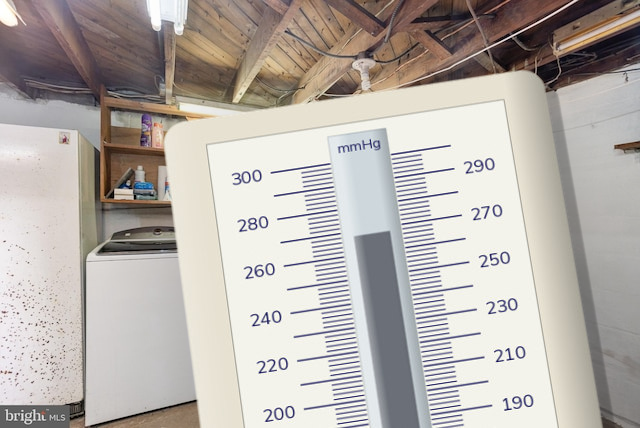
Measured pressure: 268 mmHg
